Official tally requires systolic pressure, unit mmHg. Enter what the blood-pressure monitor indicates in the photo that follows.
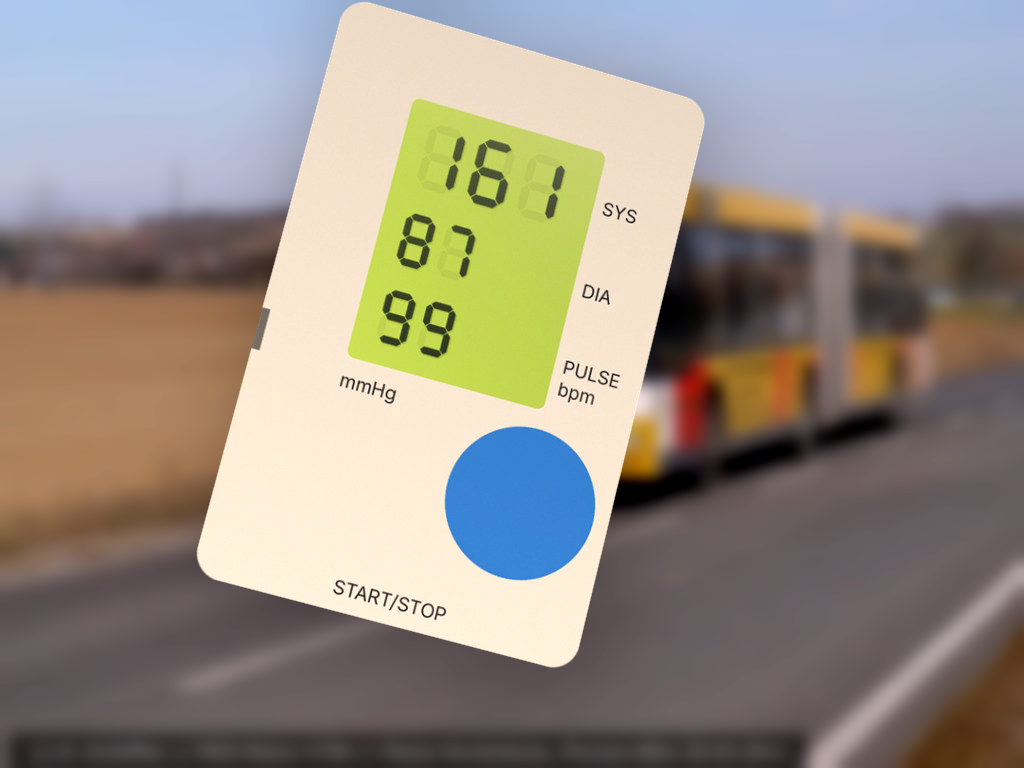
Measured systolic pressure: 161 mmHg
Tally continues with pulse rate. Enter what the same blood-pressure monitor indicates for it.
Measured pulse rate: 99 bpm
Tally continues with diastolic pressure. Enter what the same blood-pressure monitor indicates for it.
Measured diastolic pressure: 87 mmHg
